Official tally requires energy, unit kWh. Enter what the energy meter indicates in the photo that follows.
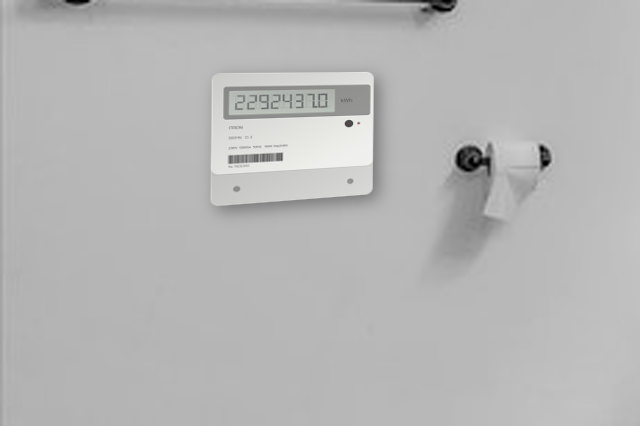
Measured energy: 2292437.0 kWh
